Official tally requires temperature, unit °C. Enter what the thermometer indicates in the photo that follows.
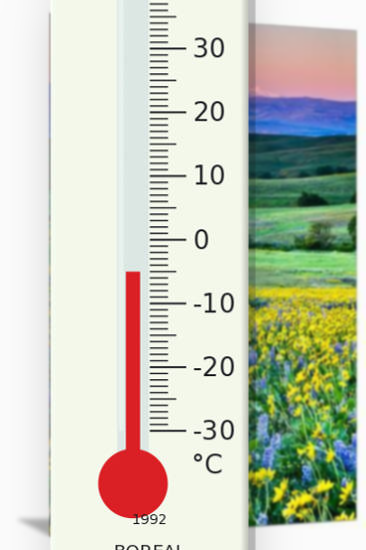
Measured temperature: -5 °C
